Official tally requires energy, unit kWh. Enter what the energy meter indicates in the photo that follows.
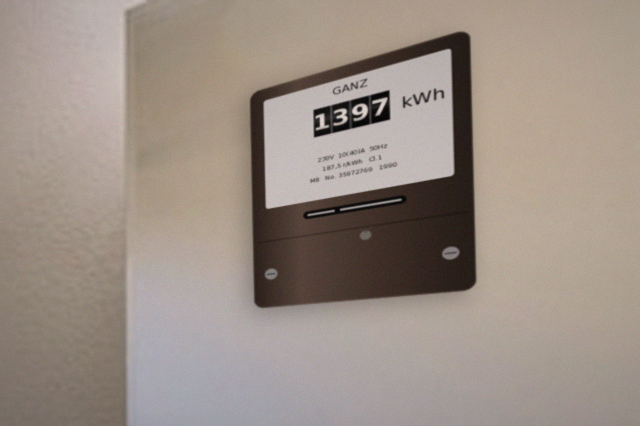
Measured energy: 1397 kWh
